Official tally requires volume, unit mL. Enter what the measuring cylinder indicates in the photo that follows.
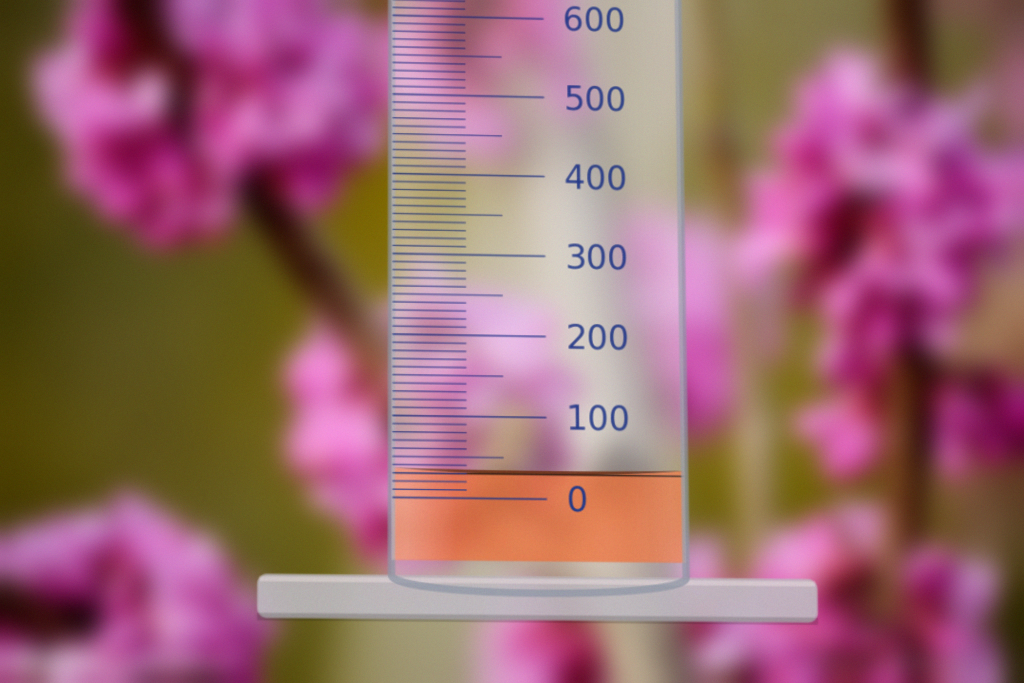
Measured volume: 30 mL
